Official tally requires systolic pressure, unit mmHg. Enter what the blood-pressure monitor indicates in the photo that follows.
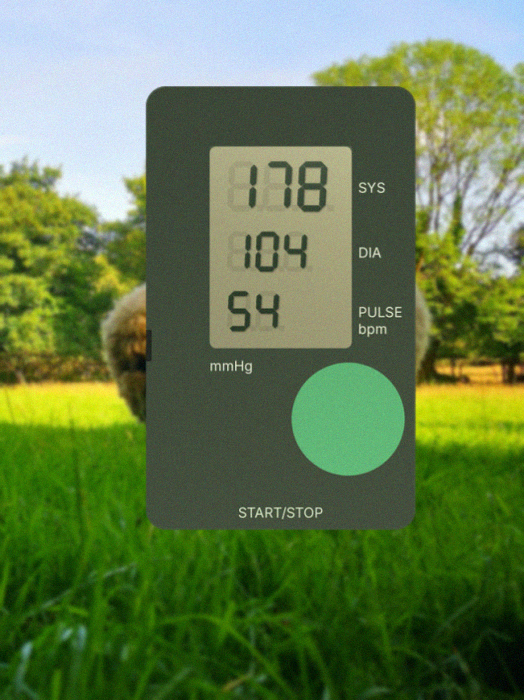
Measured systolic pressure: 178 mmHg
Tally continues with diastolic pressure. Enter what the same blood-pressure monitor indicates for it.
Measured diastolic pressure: 104 mmHg
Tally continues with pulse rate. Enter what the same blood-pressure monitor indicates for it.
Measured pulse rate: 54 bpm
